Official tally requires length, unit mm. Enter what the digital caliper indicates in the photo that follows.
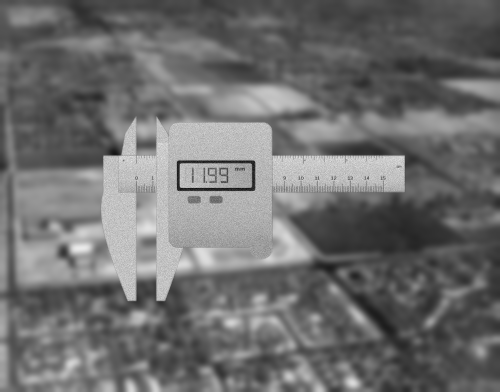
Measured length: 11.99 mm
